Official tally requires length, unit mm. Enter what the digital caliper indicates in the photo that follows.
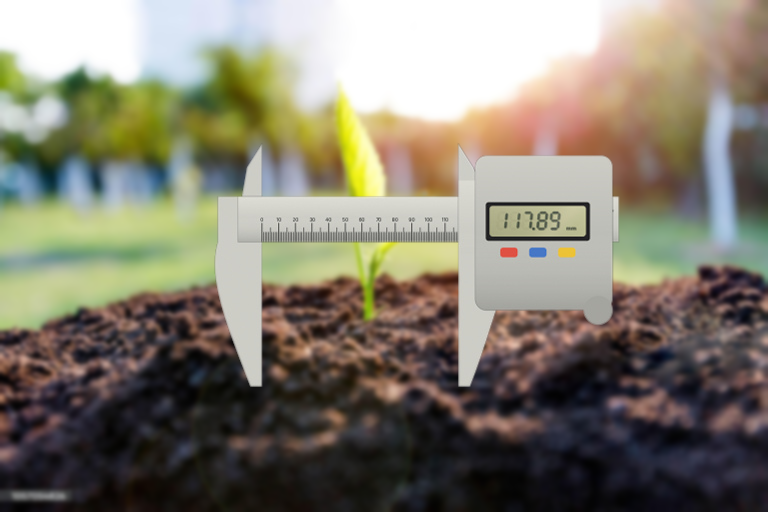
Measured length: 117.89 mm
